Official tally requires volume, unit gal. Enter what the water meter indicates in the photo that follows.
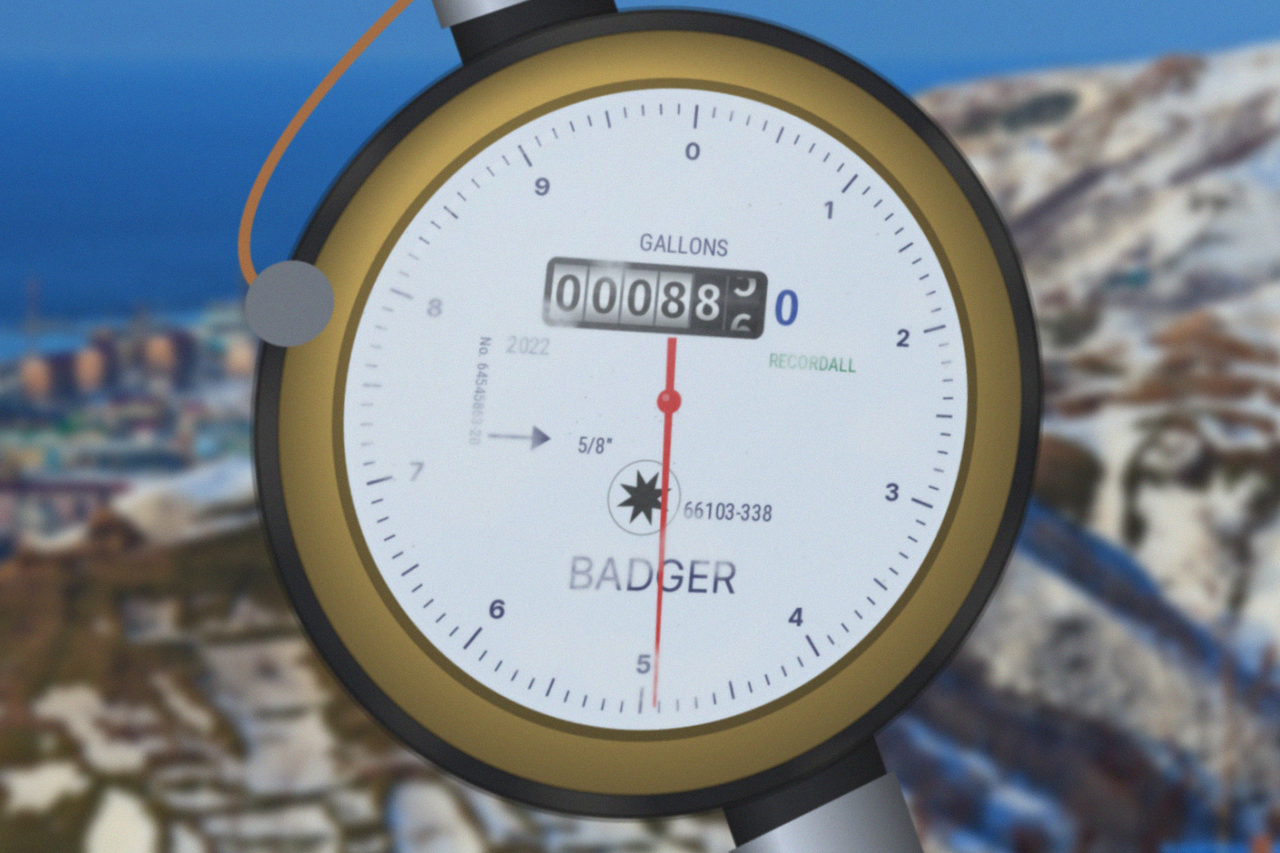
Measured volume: 8854.9 gal
